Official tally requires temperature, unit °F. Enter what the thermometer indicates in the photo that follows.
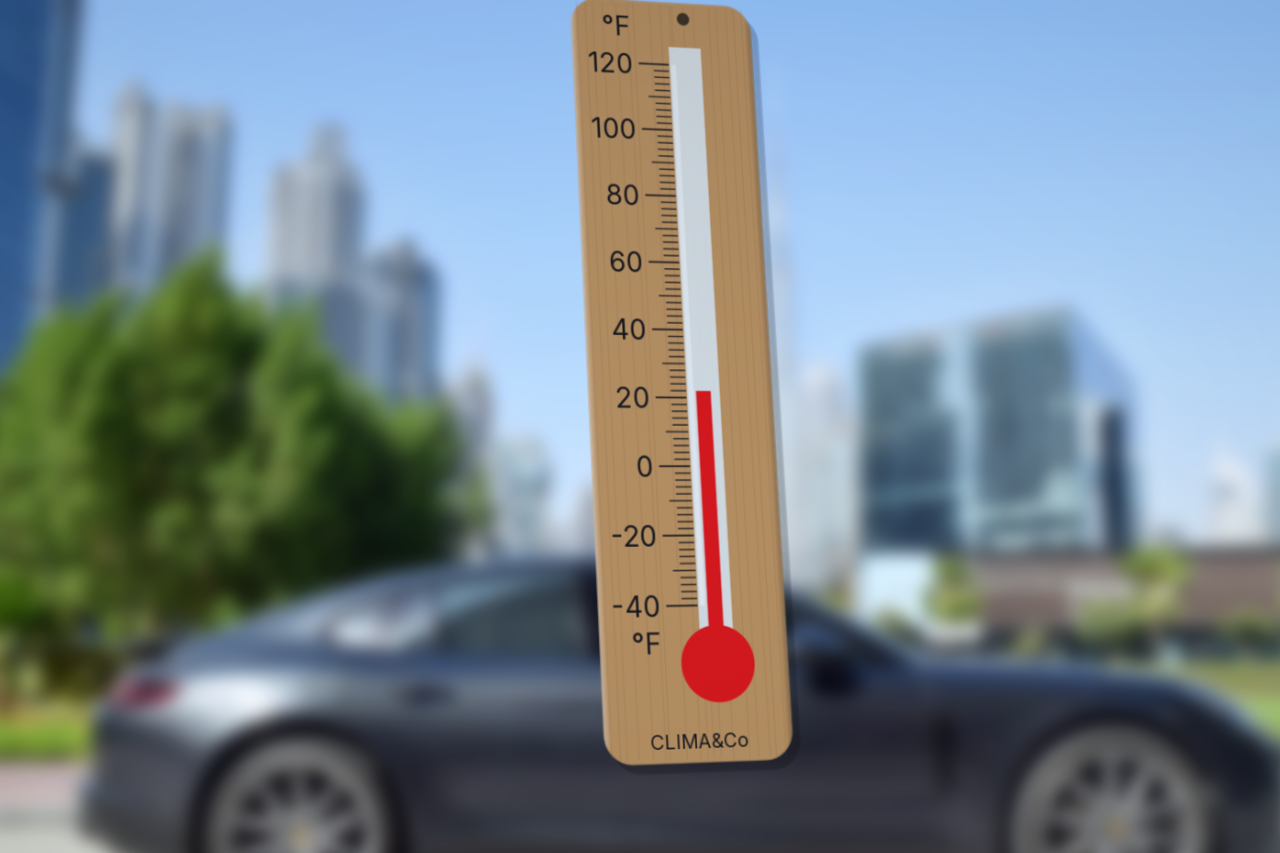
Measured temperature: 22 °F
